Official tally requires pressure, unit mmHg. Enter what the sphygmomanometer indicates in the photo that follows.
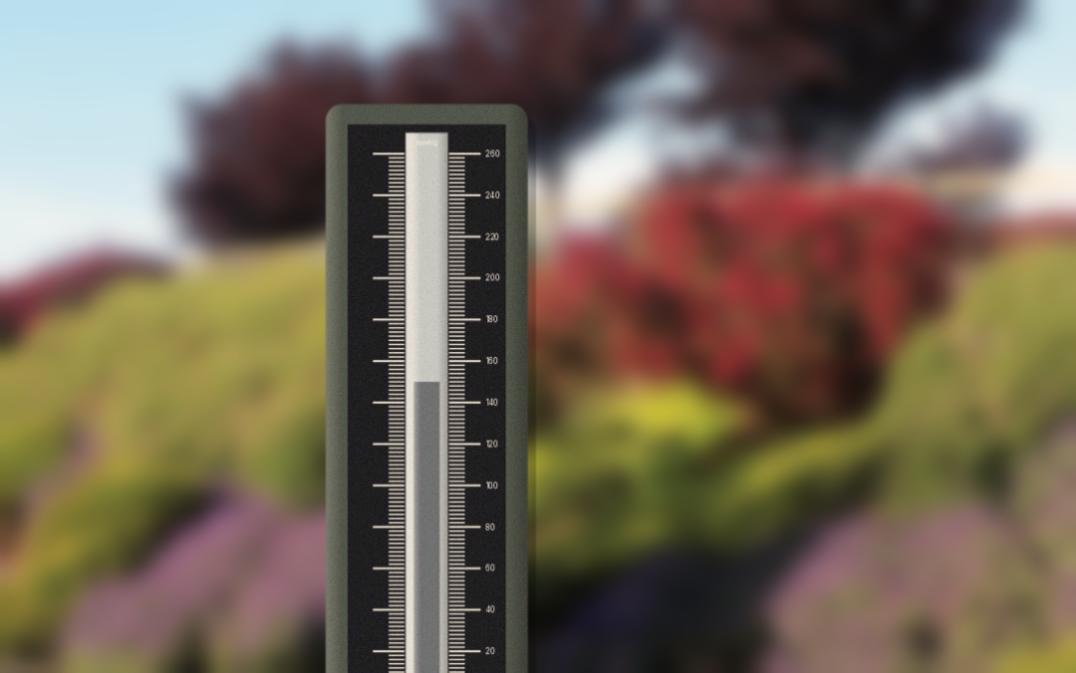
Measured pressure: 150 mmHg
